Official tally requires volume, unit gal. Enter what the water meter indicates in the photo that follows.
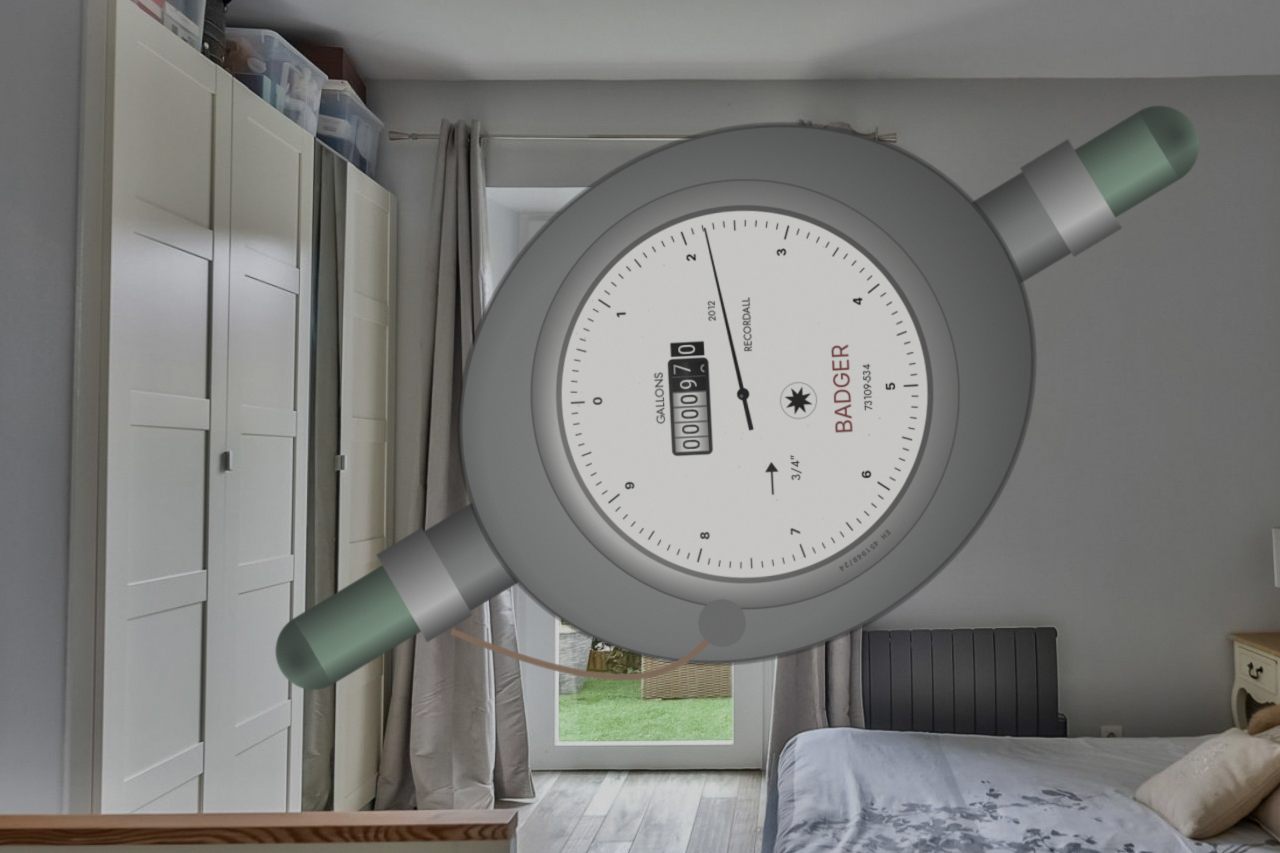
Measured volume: 972.2 gal
